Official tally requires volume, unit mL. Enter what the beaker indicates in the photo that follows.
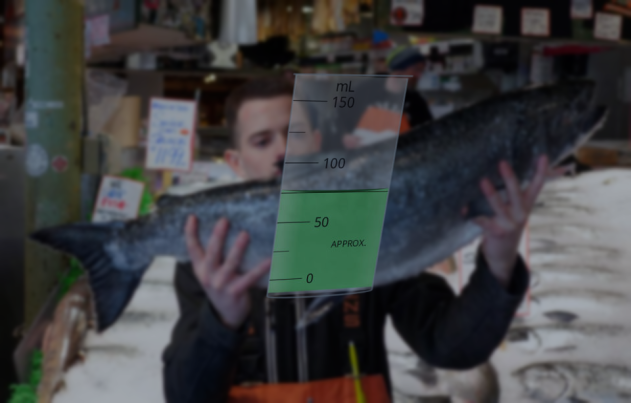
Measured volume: 75 mL
